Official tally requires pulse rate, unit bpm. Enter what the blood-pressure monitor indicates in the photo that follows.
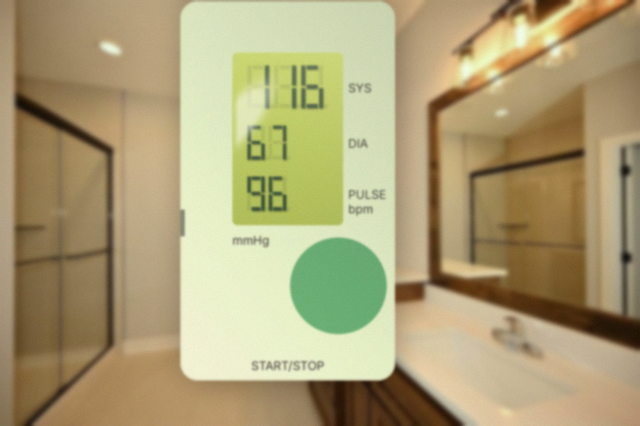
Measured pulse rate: 96 bpm
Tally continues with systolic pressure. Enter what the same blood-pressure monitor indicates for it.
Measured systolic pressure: 116 mmHg
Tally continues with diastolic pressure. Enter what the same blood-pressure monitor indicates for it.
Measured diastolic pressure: 67 mmHg
